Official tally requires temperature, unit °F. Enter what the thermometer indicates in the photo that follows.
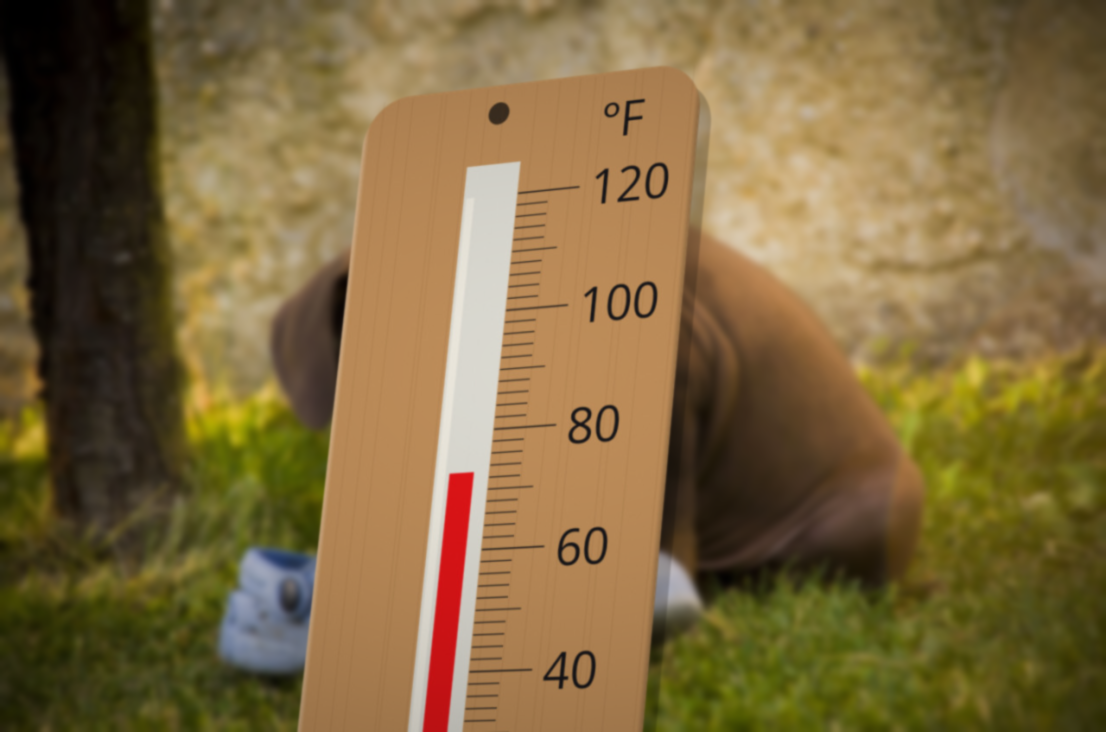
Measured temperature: 73 °F
